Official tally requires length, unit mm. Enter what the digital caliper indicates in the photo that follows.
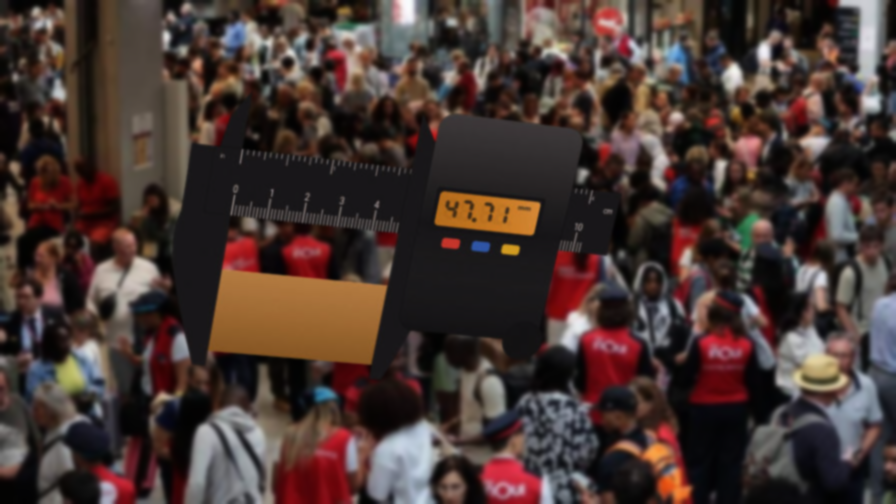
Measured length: 47.71 mm
